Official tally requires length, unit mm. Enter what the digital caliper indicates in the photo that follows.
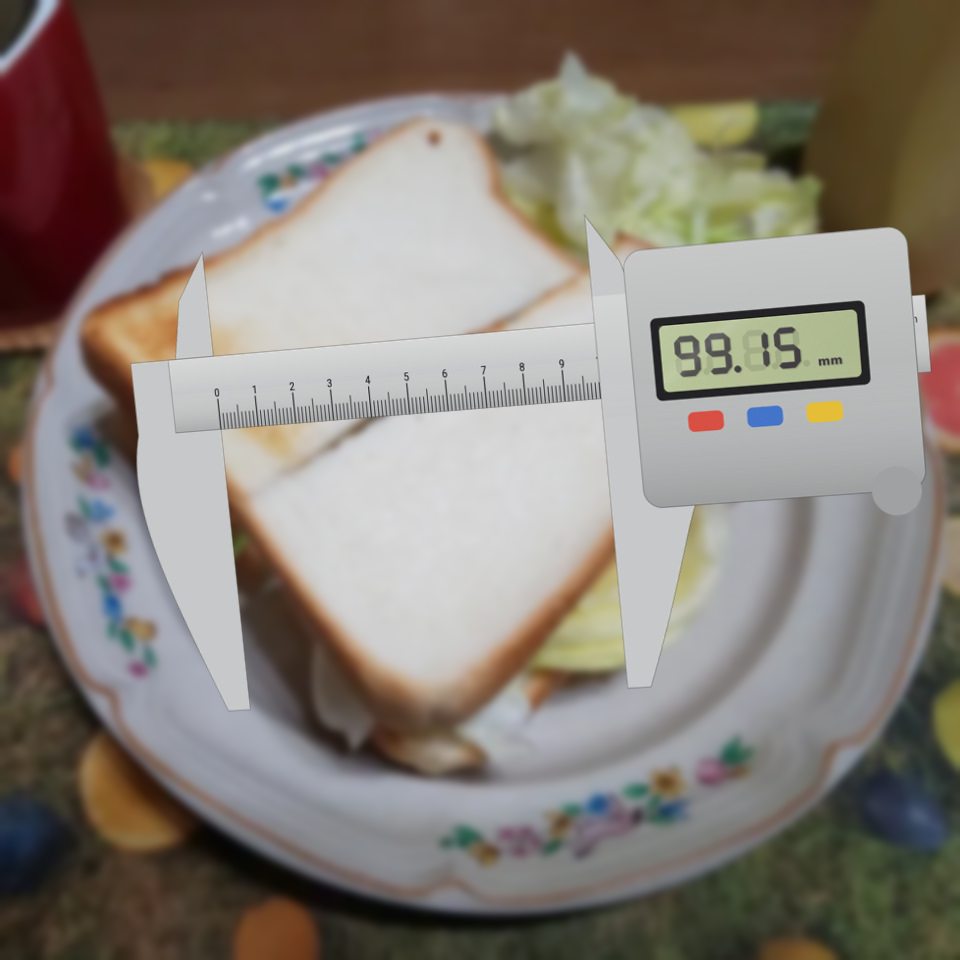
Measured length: 99.15 mm
